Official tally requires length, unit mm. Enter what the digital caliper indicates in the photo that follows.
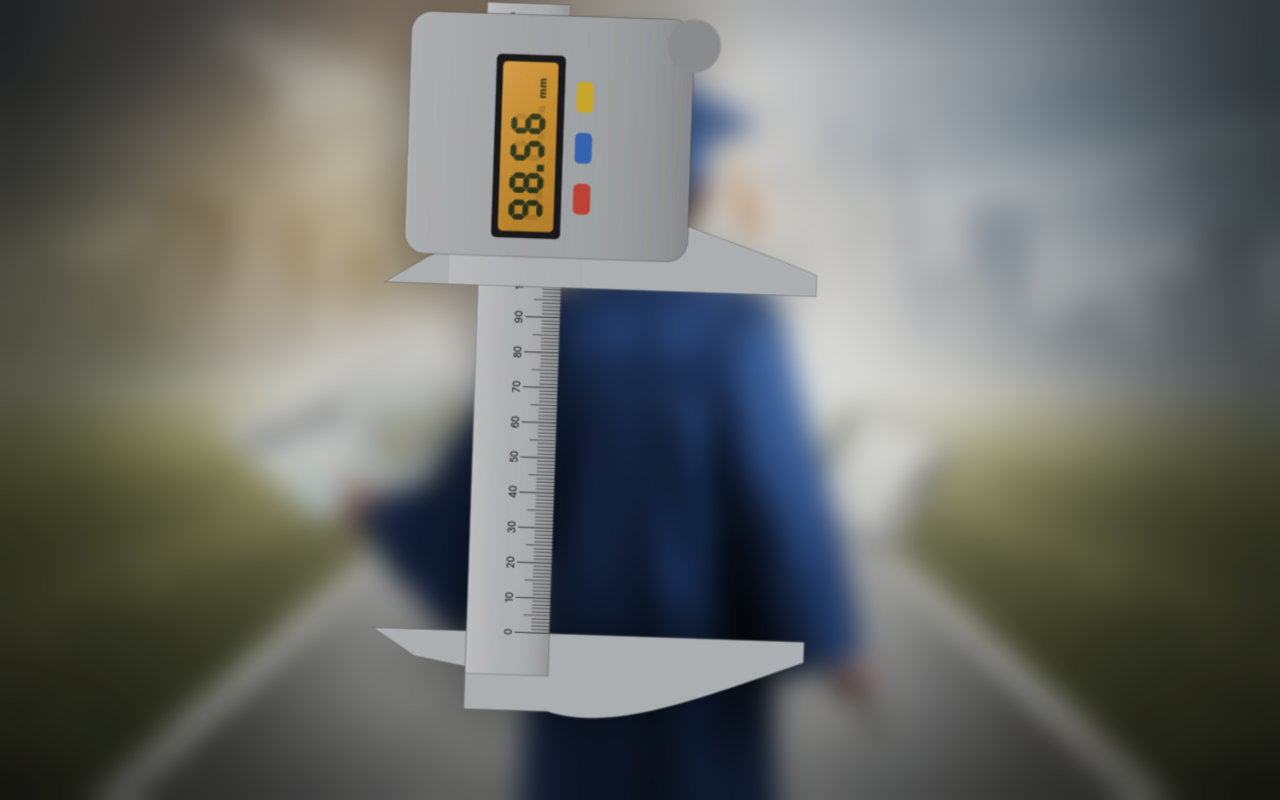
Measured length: 98.56 mm
